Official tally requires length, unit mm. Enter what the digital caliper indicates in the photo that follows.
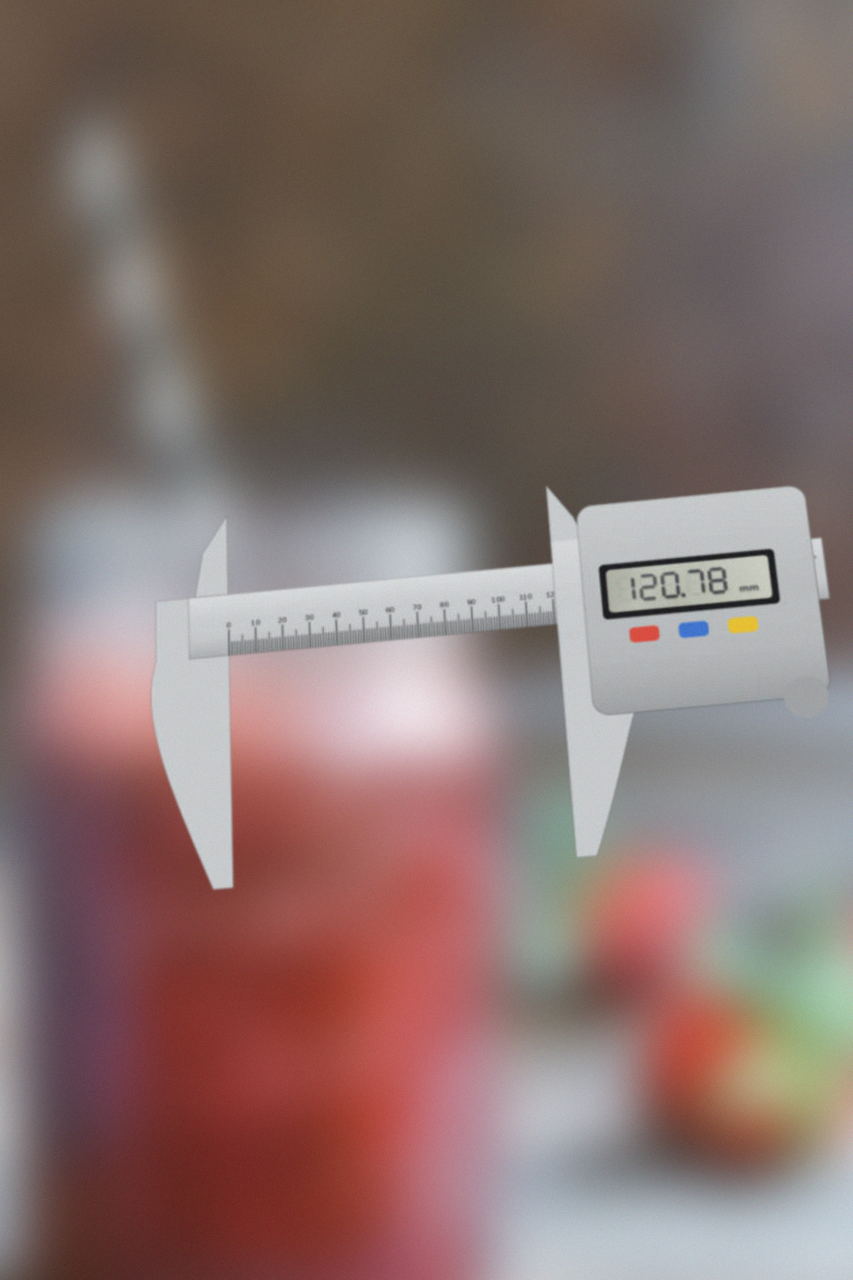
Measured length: 120.78 mm
